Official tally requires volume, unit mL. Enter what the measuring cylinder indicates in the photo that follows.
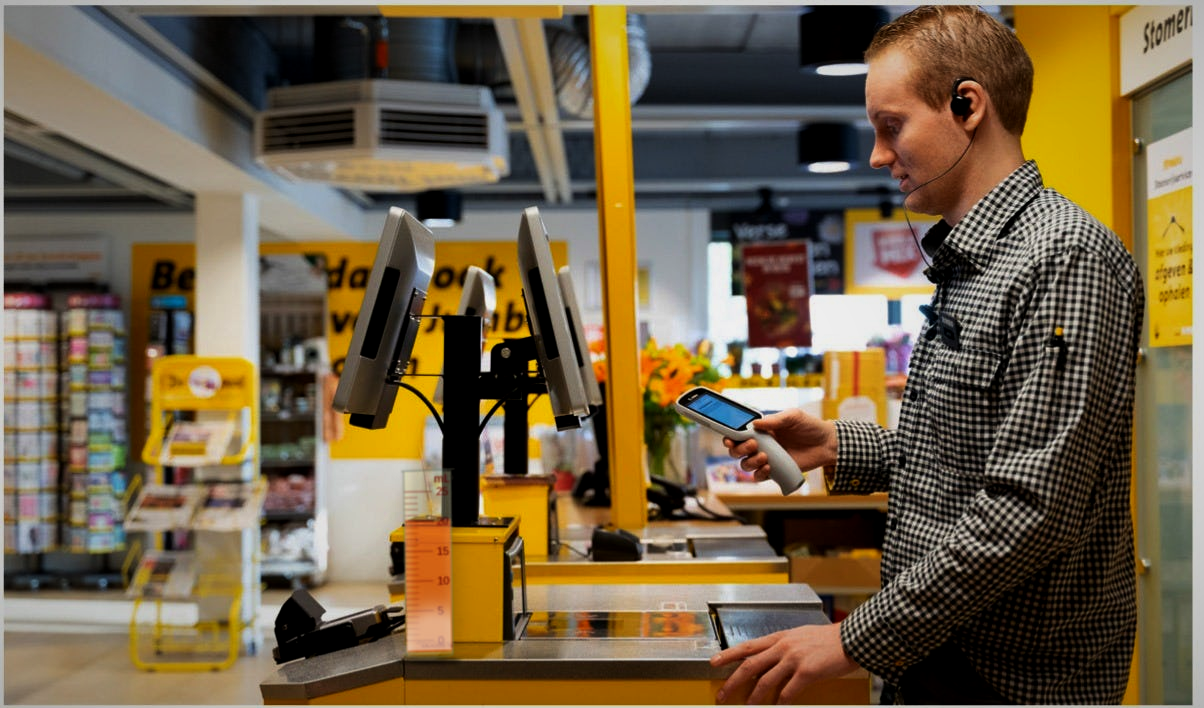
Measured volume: 20 mL
